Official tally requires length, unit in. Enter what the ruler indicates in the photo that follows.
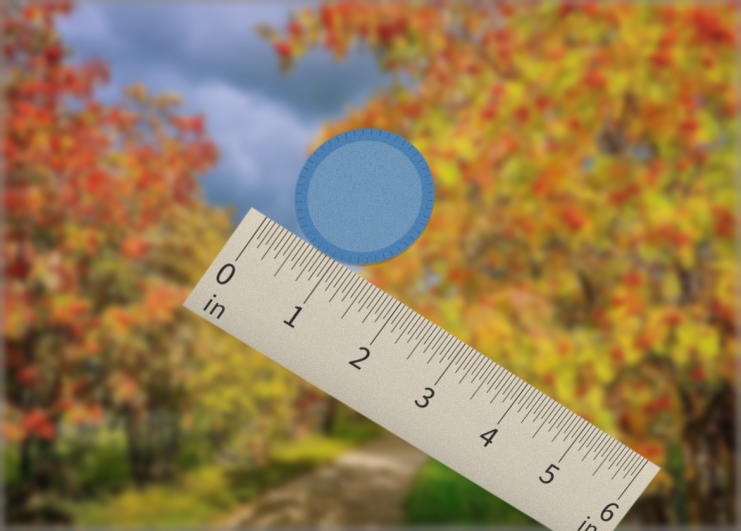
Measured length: 1.6875 in
